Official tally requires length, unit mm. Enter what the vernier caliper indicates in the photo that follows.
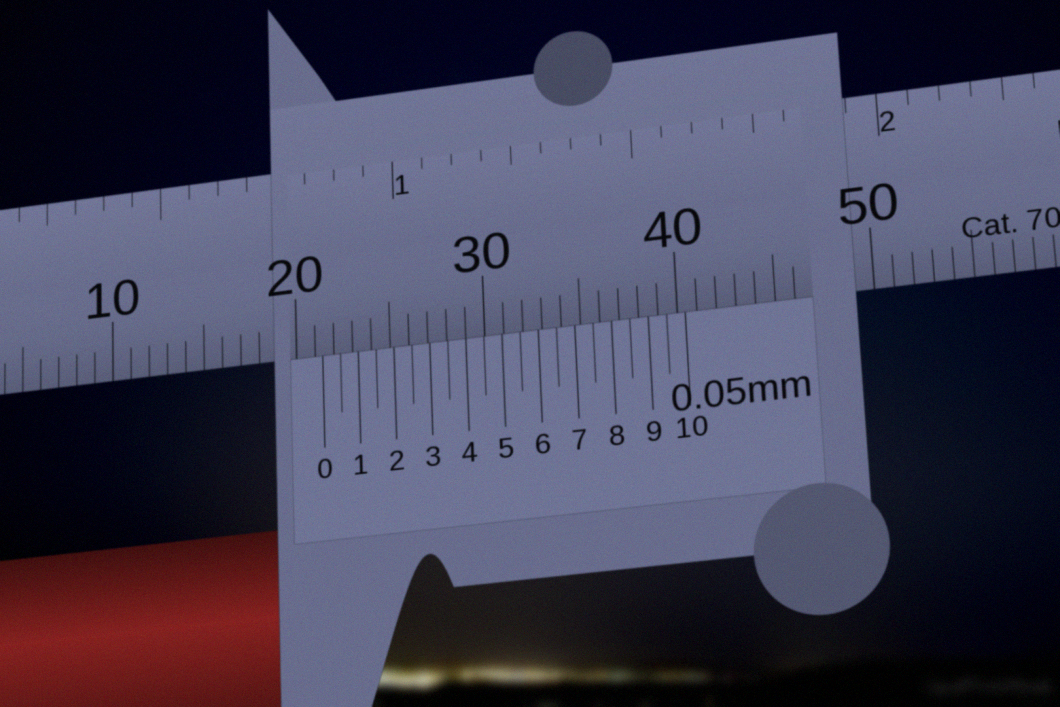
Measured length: 21.4 mm
